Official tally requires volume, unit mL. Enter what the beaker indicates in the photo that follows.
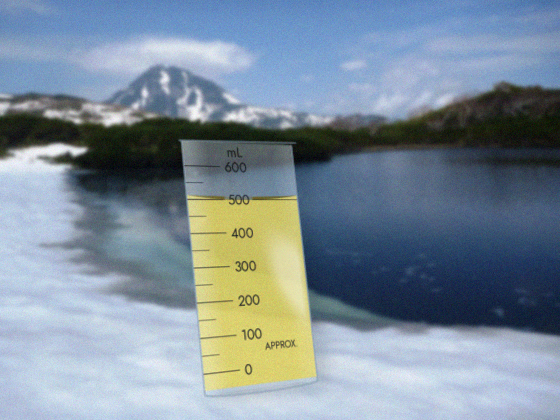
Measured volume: 500 mL
